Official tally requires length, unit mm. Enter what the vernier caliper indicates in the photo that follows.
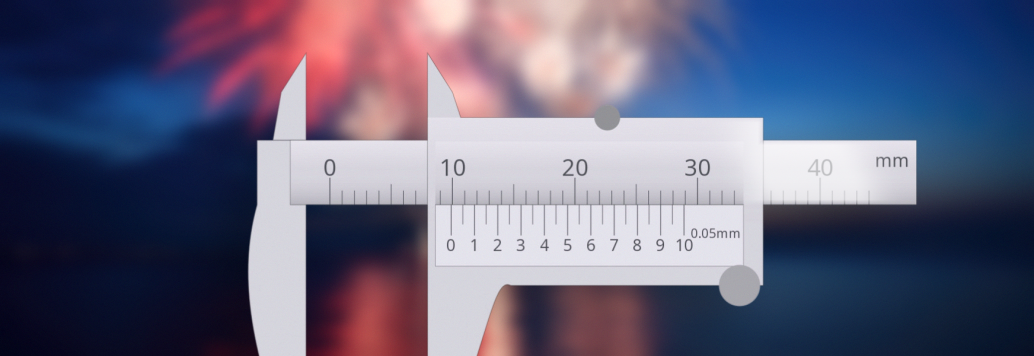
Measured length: 9.9 mm
